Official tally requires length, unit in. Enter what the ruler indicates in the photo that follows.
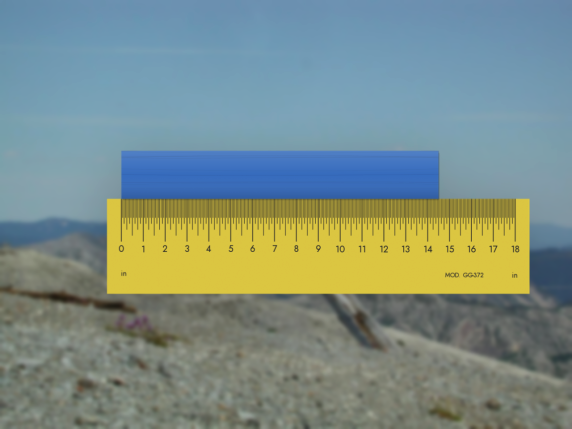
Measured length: 14.5 in
